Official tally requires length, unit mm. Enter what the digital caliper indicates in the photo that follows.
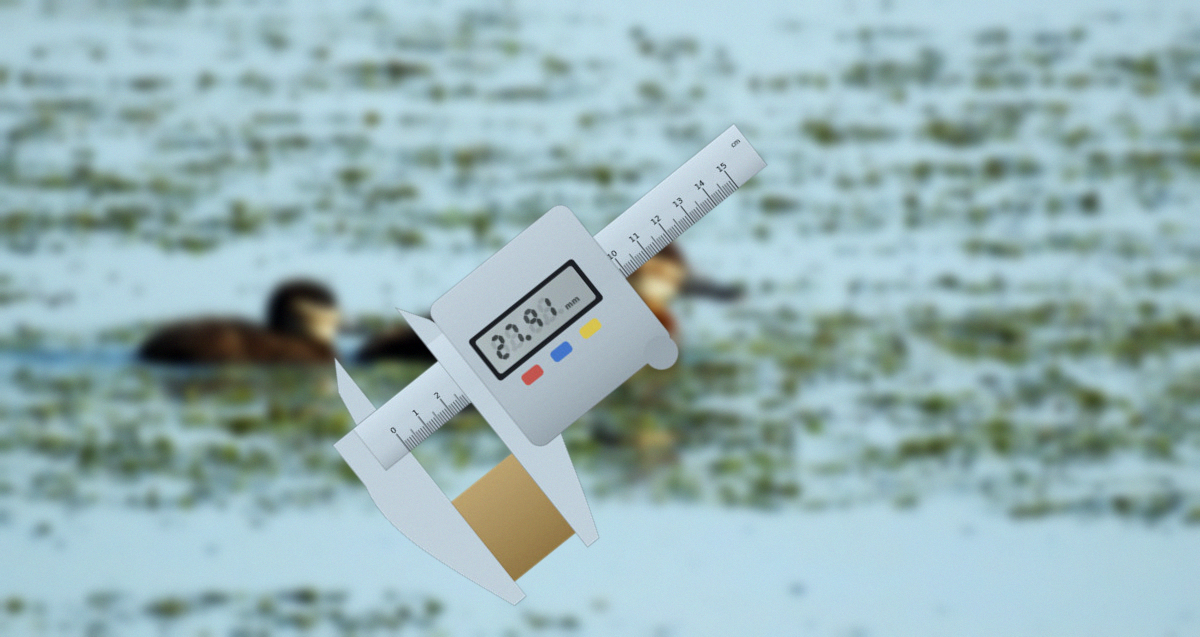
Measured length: 27.91 mm
